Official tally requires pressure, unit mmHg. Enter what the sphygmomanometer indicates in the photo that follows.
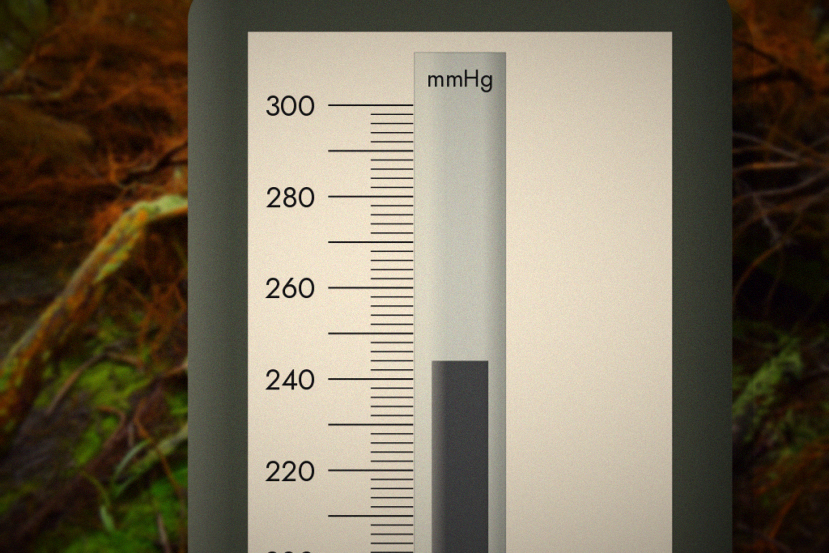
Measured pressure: 244 mmHg
